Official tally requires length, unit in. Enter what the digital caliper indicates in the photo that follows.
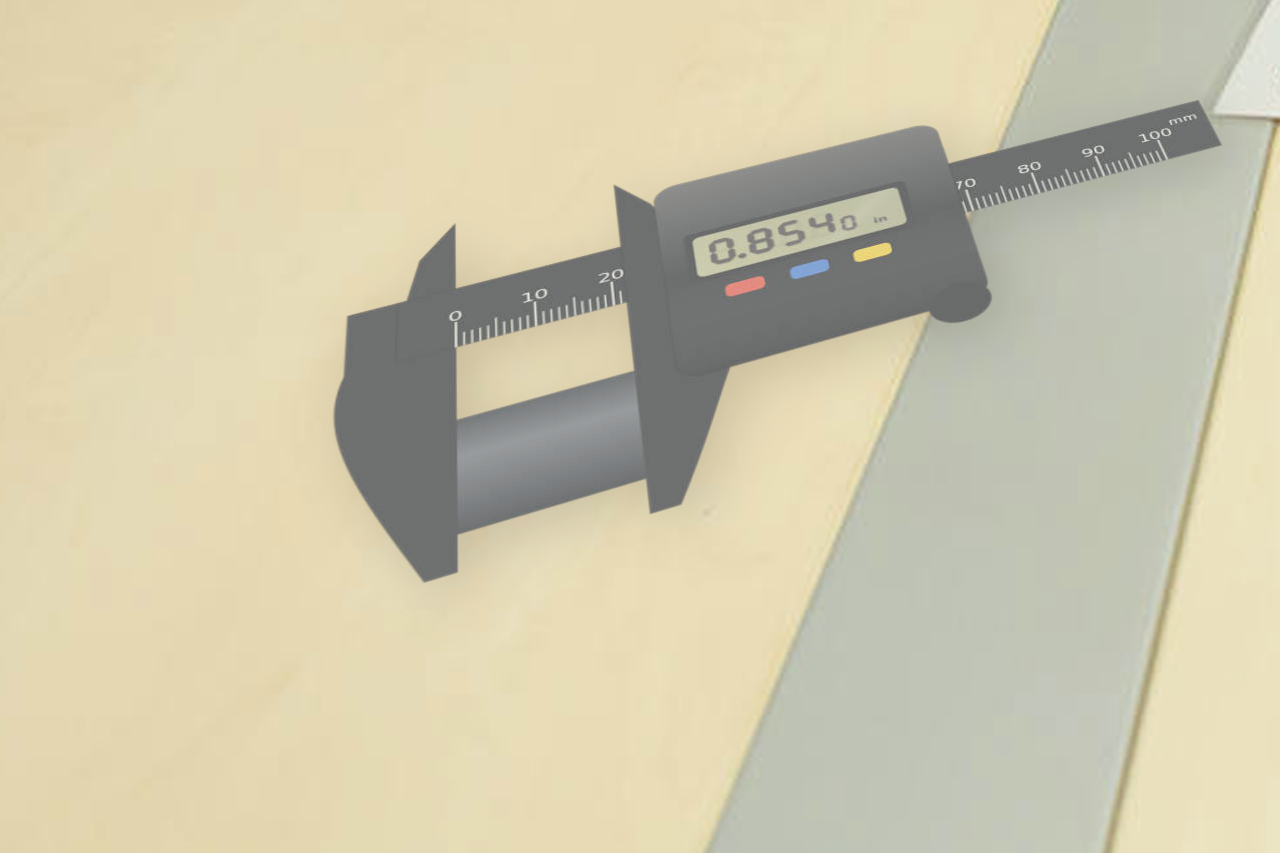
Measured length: 0.8540 in
